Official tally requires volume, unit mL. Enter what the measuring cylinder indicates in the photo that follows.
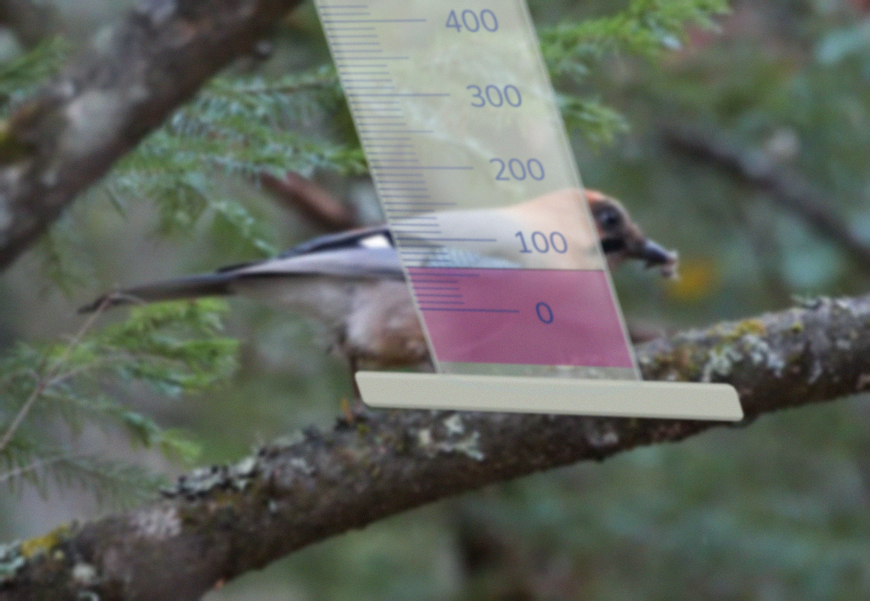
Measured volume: 60 mL
